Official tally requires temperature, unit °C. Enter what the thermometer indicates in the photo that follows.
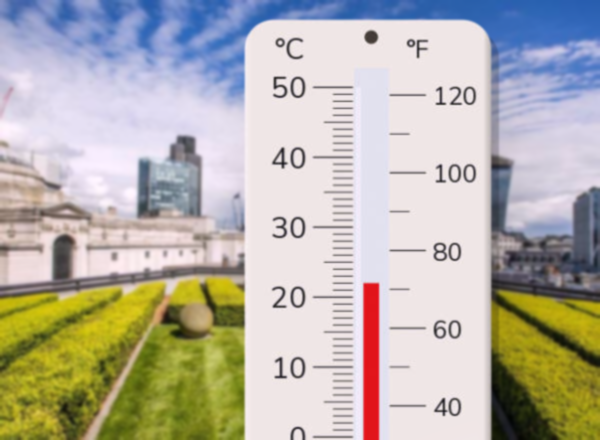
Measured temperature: 22 °C
